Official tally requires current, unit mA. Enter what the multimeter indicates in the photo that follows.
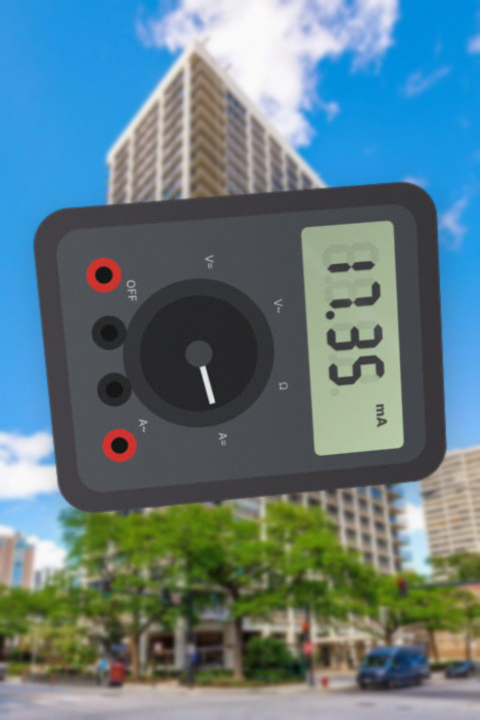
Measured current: 17.35 mA
